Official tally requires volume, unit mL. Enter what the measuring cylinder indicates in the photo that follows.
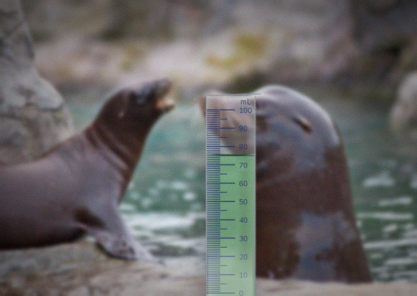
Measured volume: 75 mL
